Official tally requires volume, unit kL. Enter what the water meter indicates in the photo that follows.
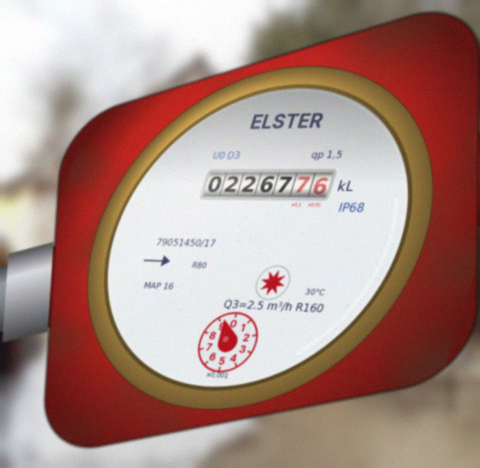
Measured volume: 2267.759 kL
